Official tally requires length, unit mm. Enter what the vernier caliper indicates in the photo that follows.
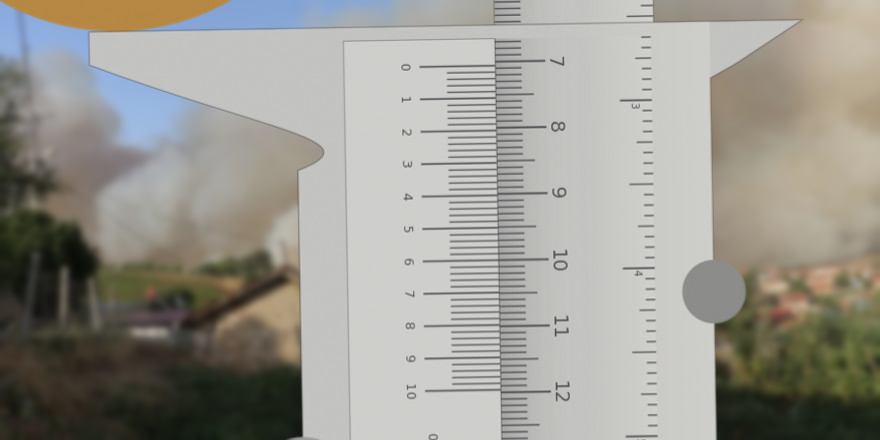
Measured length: 70.6 mm
